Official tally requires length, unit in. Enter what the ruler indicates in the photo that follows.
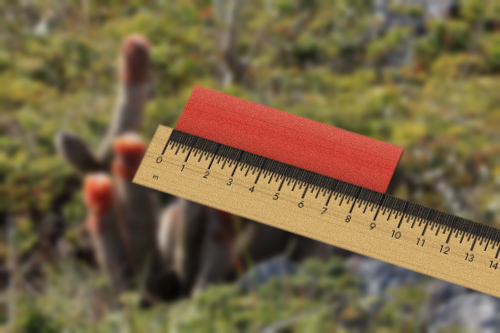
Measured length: 9 in
